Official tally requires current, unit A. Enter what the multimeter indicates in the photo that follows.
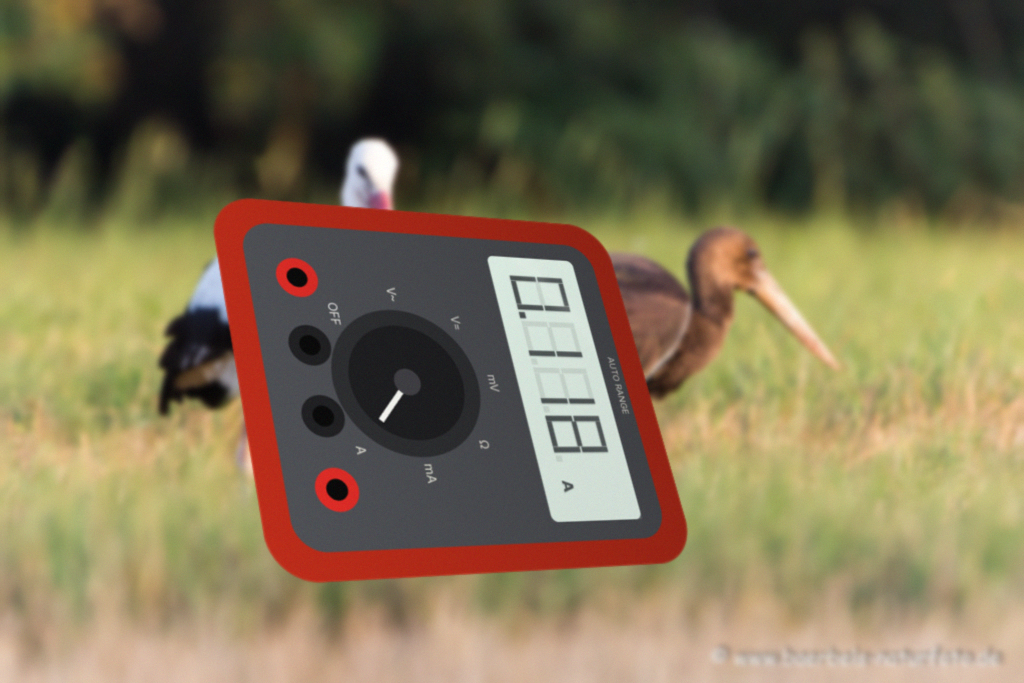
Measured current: 0.118 A
